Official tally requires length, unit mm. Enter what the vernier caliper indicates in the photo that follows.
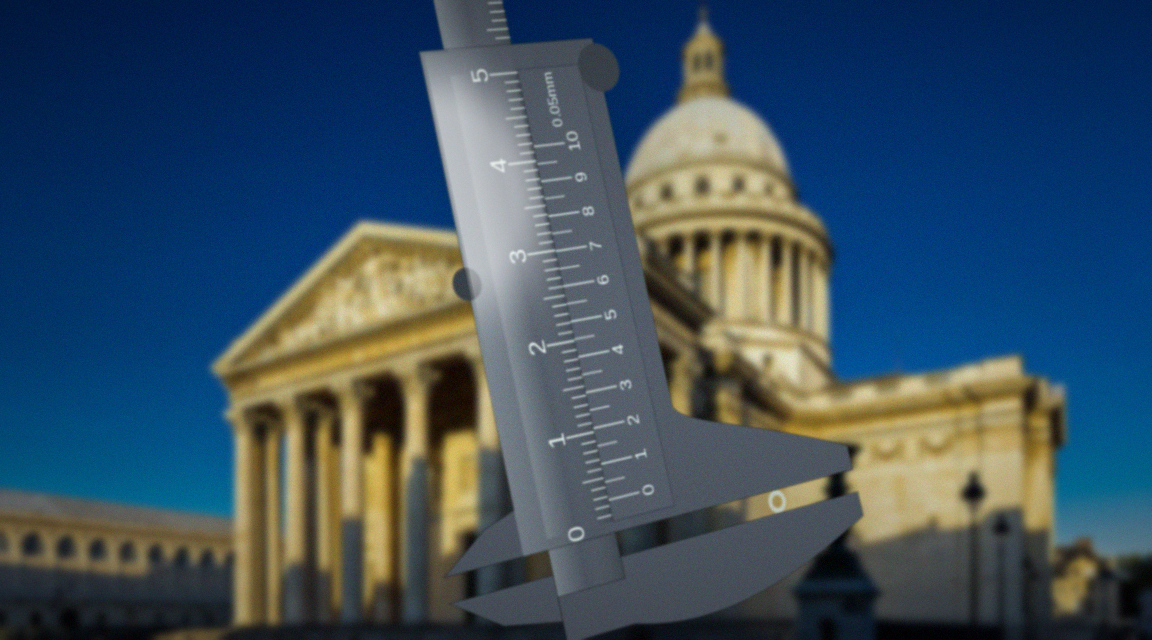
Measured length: 2.6 mm
